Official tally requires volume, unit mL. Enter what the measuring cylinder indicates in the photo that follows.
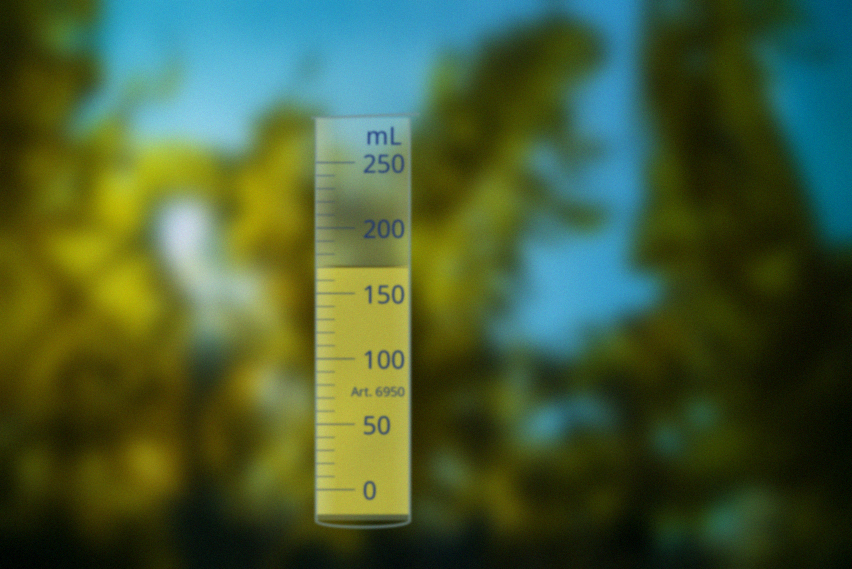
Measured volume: 170 mL
